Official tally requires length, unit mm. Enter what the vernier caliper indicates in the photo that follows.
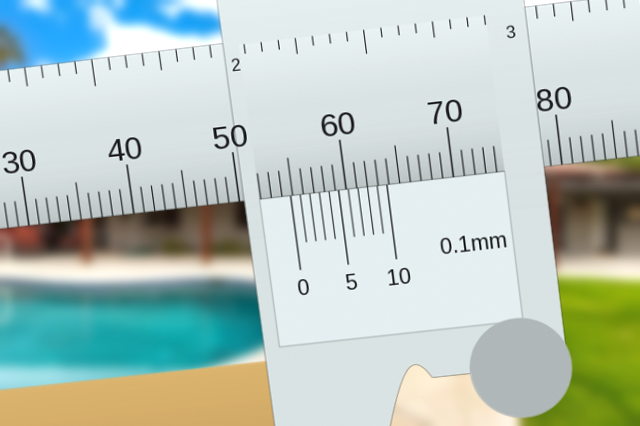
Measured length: 54.8 mm
